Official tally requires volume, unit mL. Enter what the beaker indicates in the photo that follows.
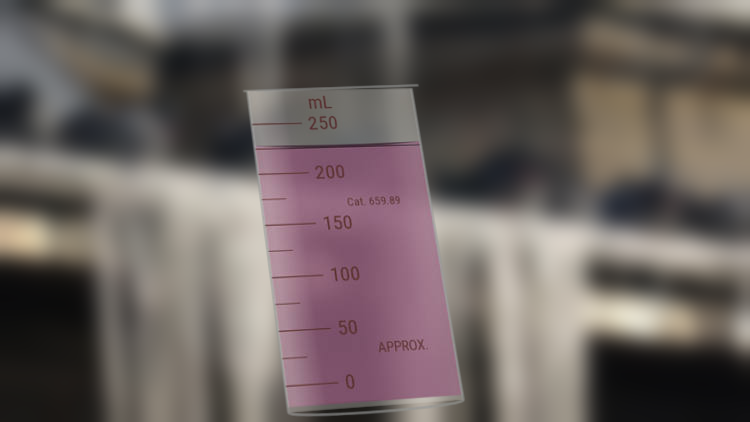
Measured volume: 225 mL
